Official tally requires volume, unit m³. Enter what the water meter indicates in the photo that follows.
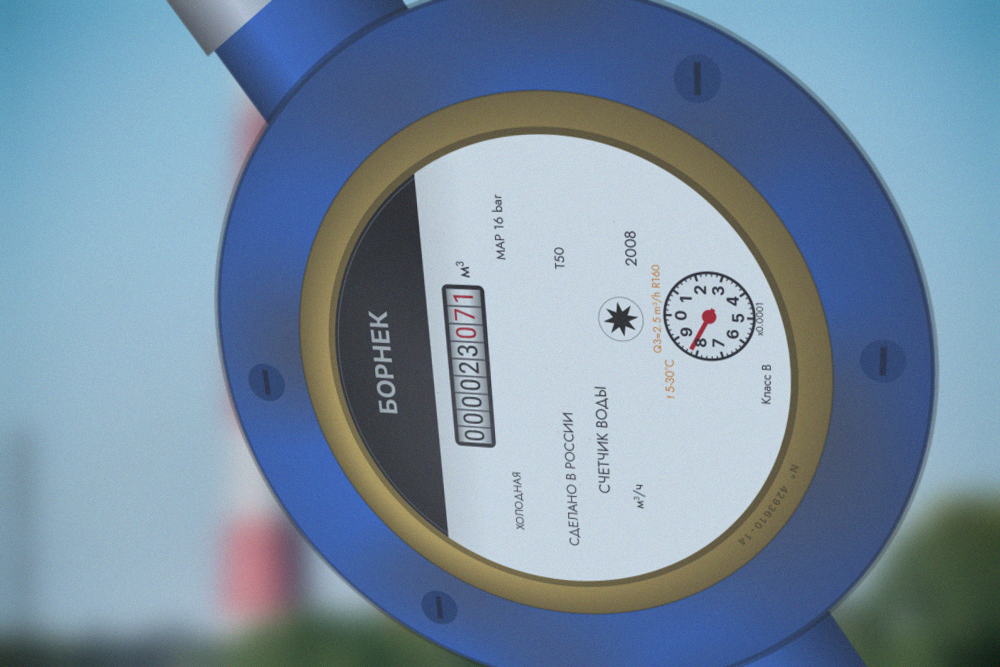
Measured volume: 23.0718 m³
